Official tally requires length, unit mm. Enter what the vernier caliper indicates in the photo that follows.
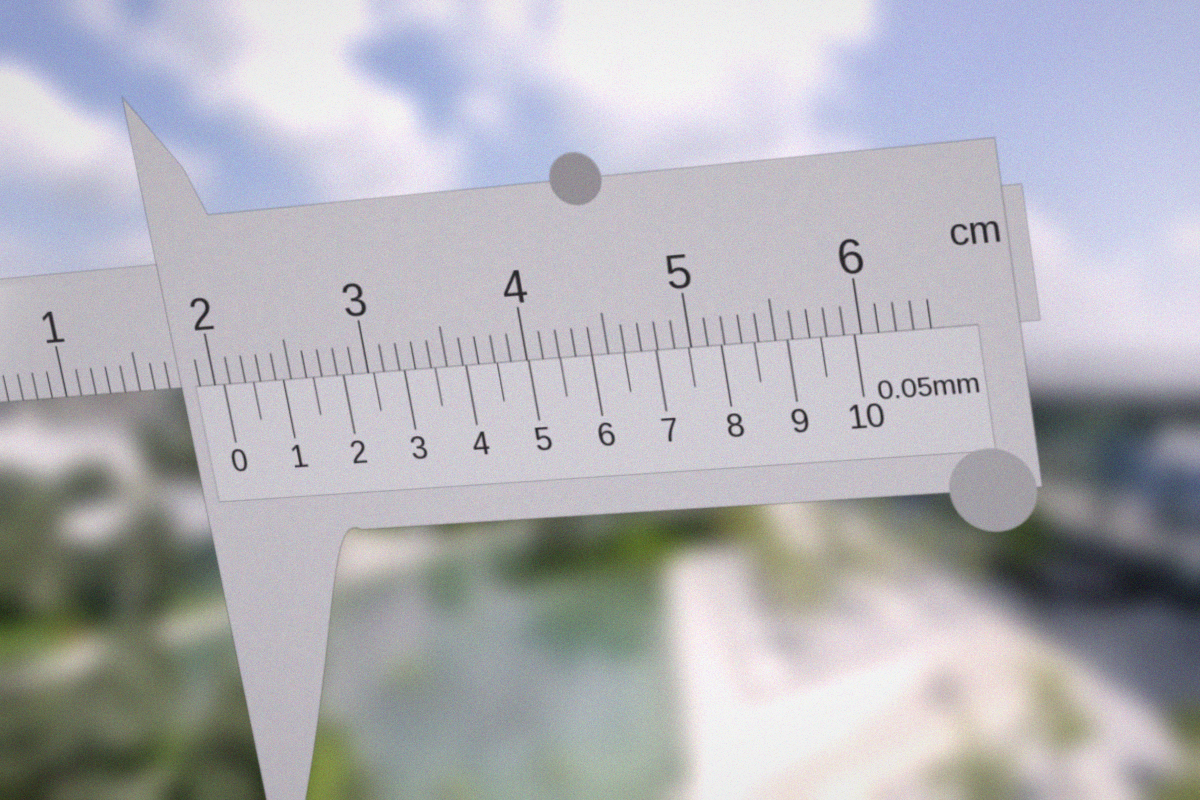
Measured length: 20.6 mm
